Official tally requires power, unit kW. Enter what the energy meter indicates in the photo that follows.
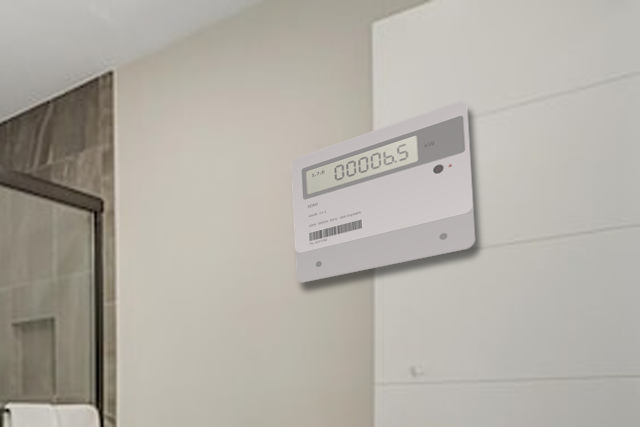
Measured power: 6.5 kW
